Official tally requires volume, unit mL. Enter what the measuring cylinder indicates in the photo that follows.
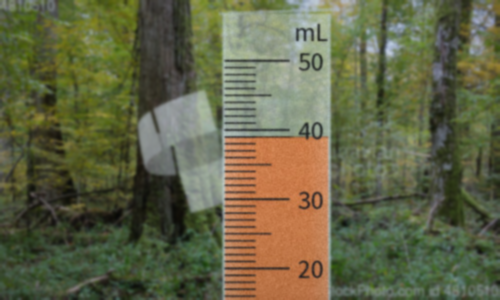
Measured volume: 39 mL
